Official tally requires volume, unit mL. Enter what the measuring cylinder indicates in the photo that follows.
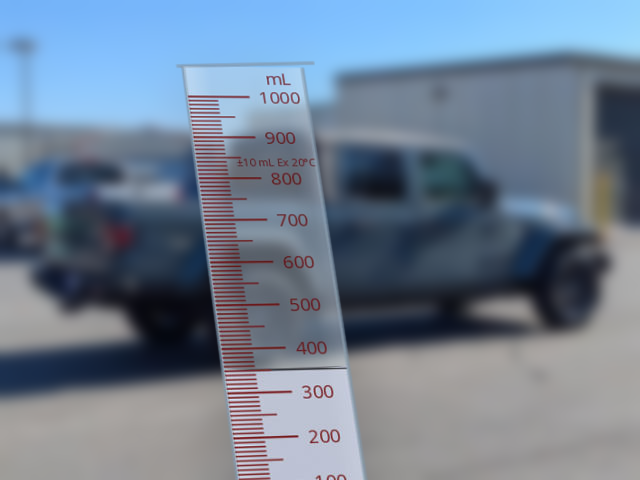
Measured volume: 350 mL
